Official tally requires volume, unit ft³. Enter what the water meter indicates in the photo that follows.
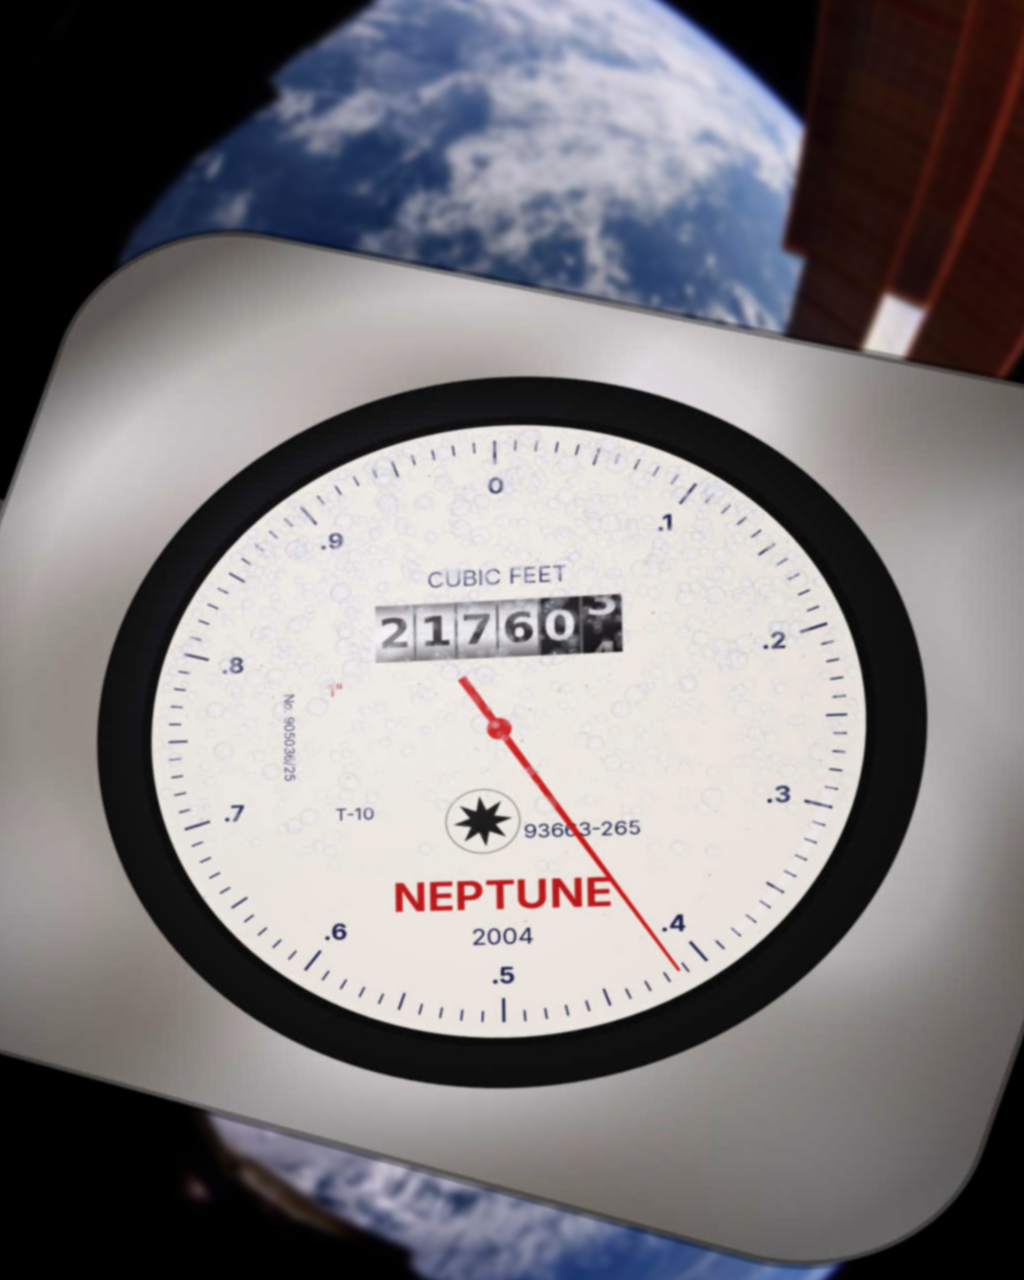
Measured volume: 217603.41 ft³
